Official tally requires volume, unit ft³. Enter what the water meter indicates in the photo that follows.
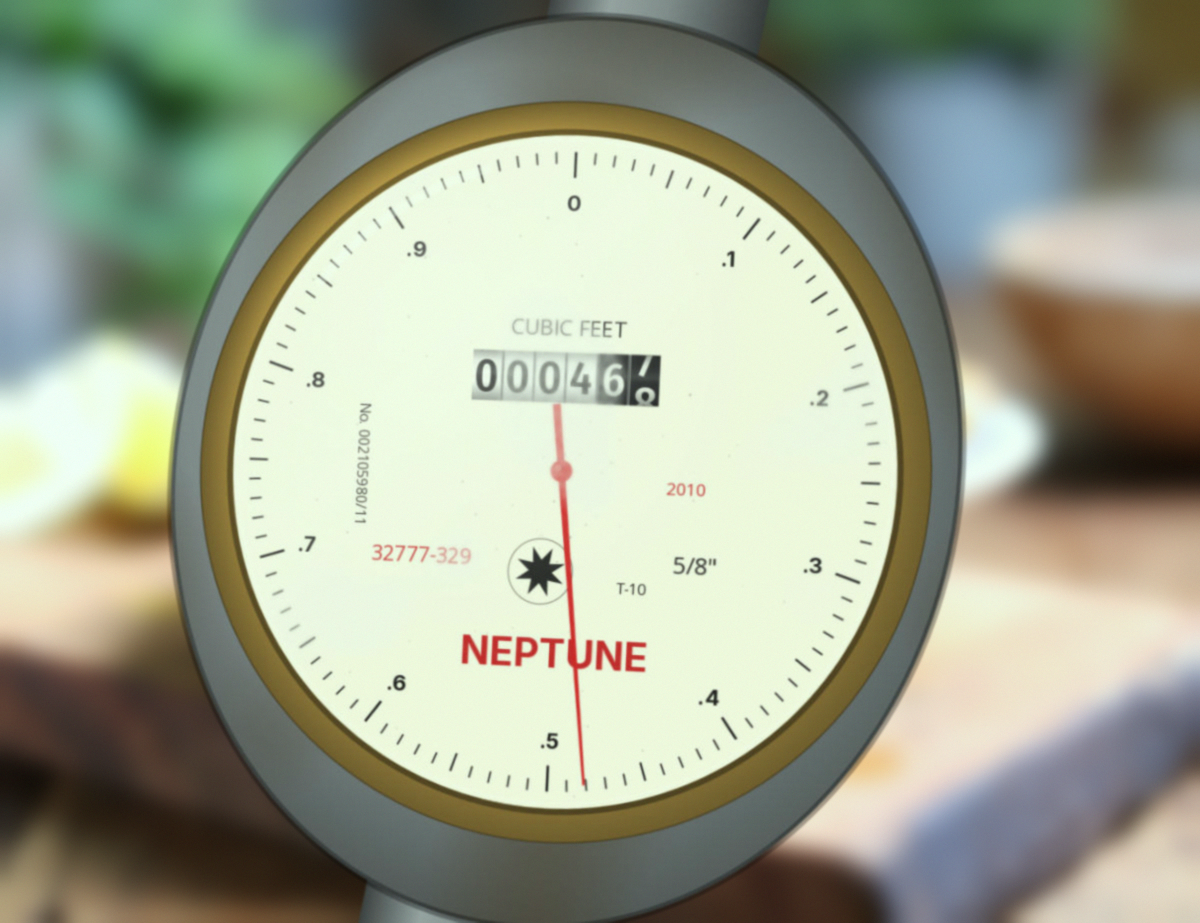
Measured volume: 467.48 ft³
